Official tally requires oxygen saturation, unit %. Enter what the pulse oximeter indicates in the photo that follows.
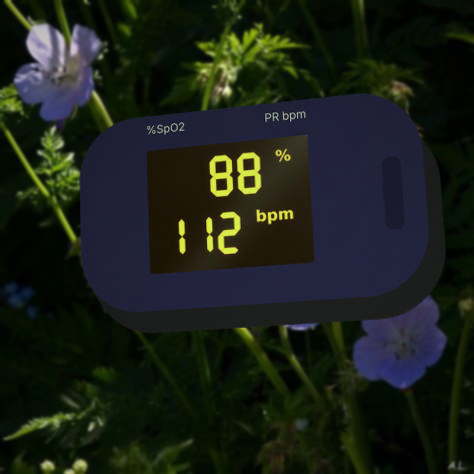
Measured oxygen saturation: 88 %
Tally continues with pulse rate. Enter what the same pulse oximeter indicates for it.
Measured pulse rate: 112 bpm
